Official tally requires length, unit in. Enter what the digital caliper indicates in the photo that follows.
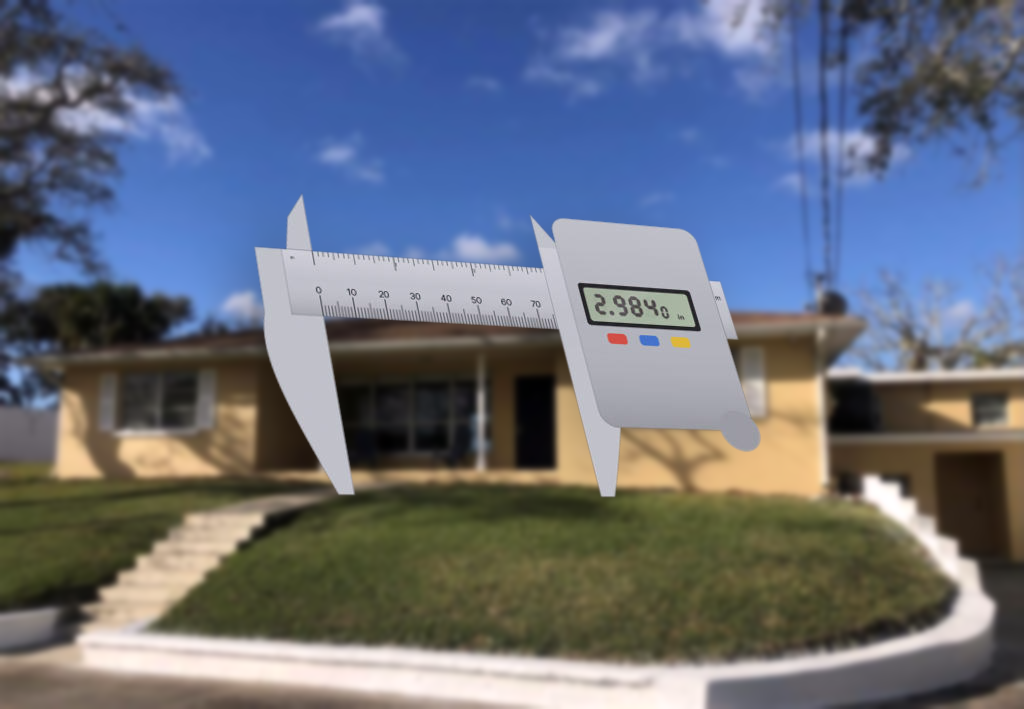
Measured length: 2.9840 in
